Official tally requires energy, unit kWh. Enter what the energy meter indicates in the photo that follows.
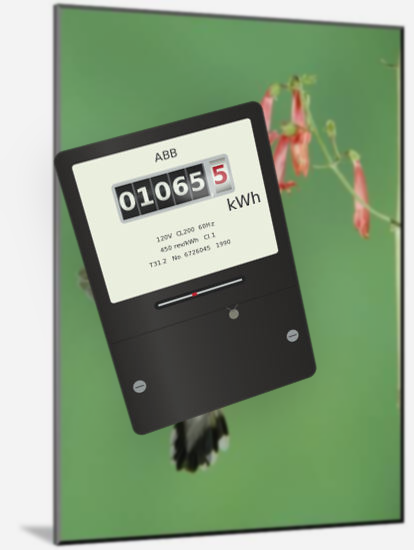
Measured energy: 1065.5 kWh
